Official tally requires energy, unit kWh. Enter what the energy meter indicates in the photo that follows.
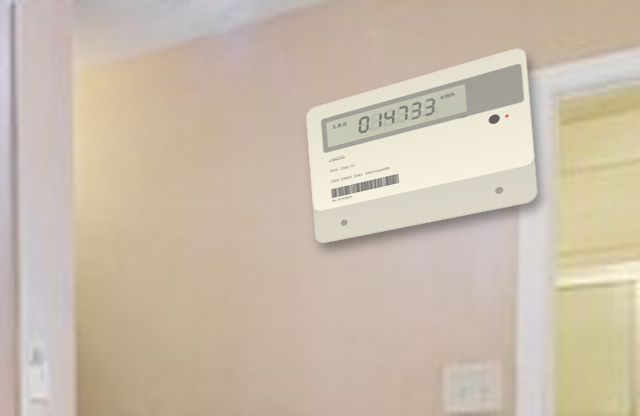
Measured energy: 14733 kWh
